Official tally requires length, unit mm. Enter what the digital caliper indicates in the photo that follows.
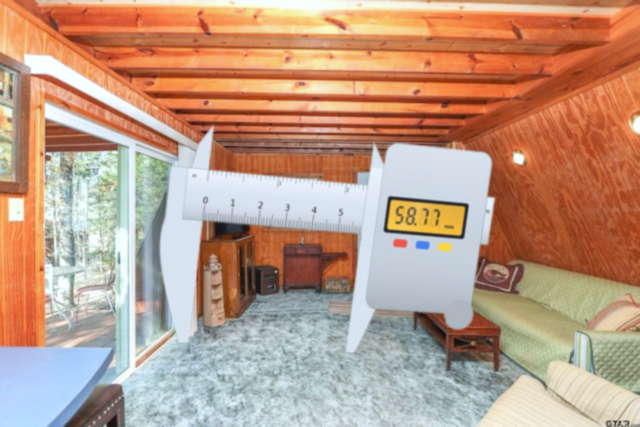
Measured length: 58.77 mm
